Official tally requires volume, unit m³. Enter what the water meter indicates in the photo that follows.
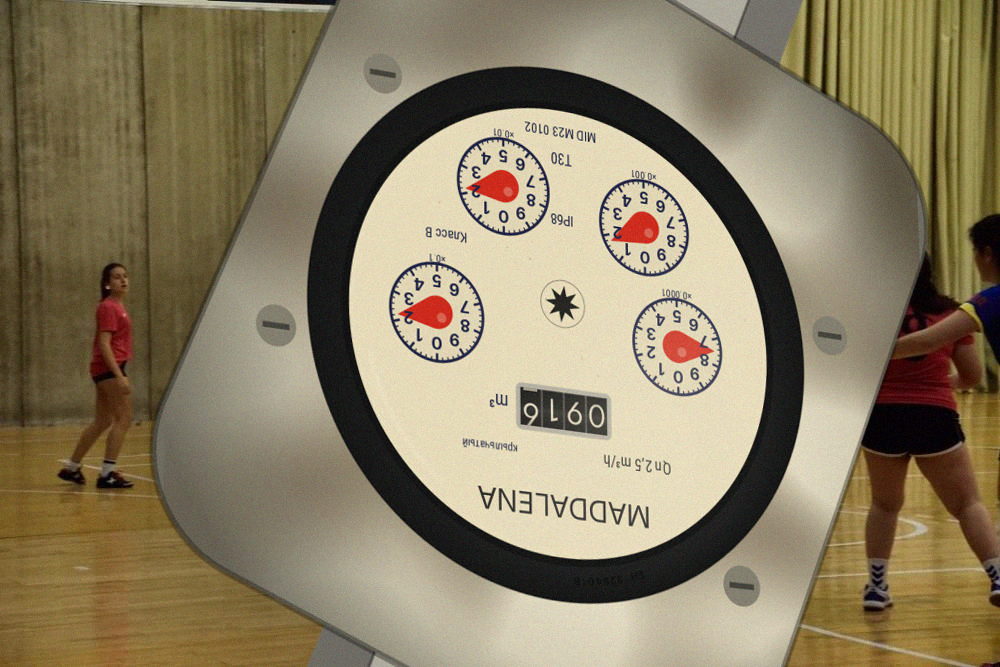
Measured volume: 916.2217 m³
